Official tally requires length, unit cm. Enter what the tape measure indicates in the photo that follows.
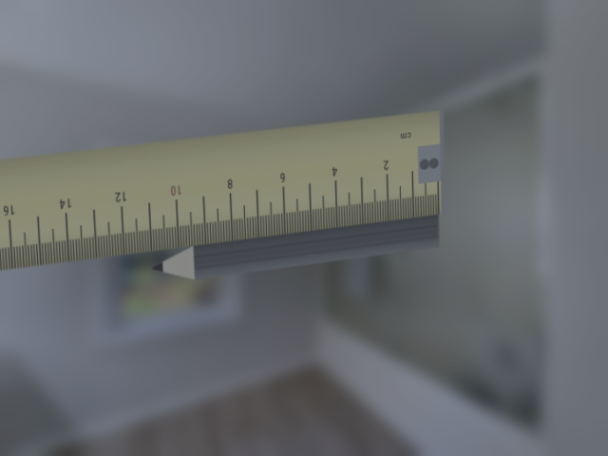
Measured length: 11 cm
